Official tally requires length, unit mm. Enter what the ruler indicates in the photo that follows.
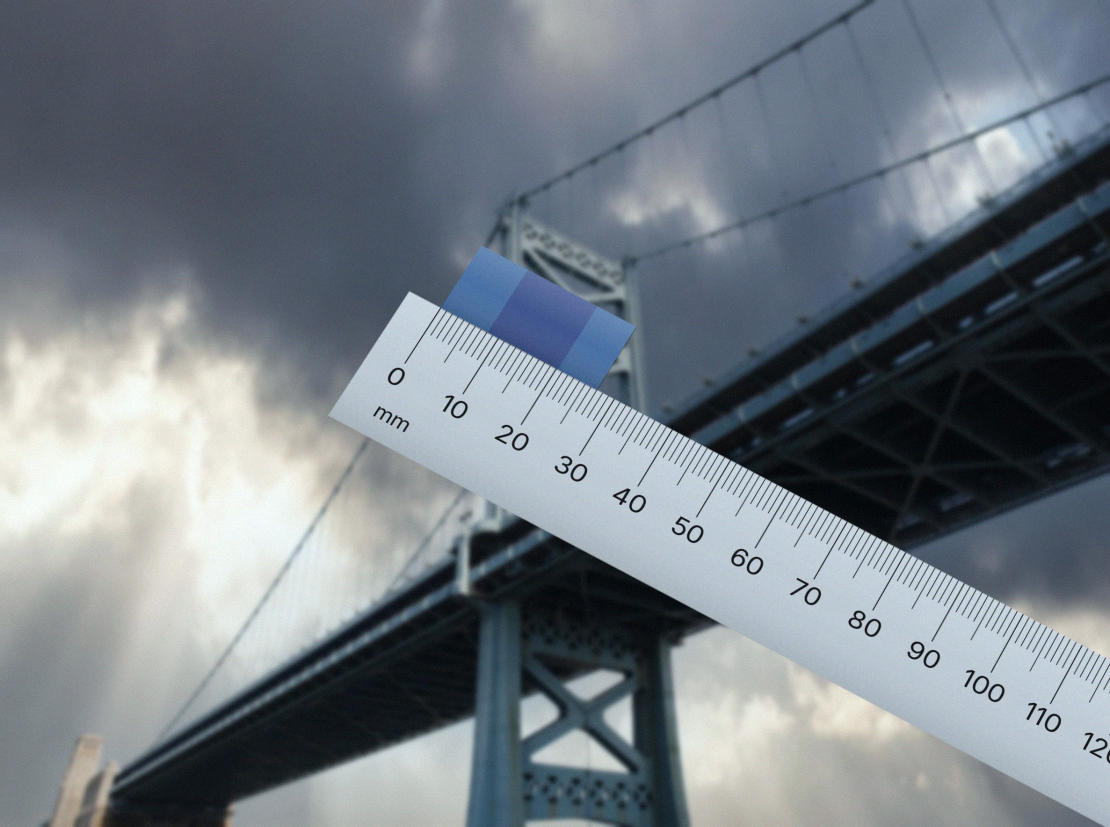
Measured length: 27 mm
